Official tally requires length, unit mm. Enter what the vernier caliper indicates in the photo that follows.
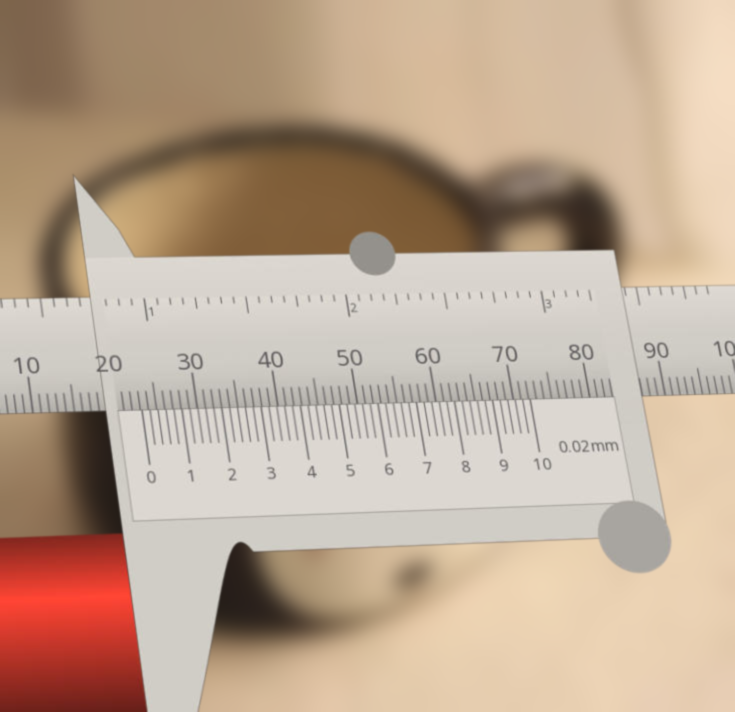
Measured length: 23.2 mm
